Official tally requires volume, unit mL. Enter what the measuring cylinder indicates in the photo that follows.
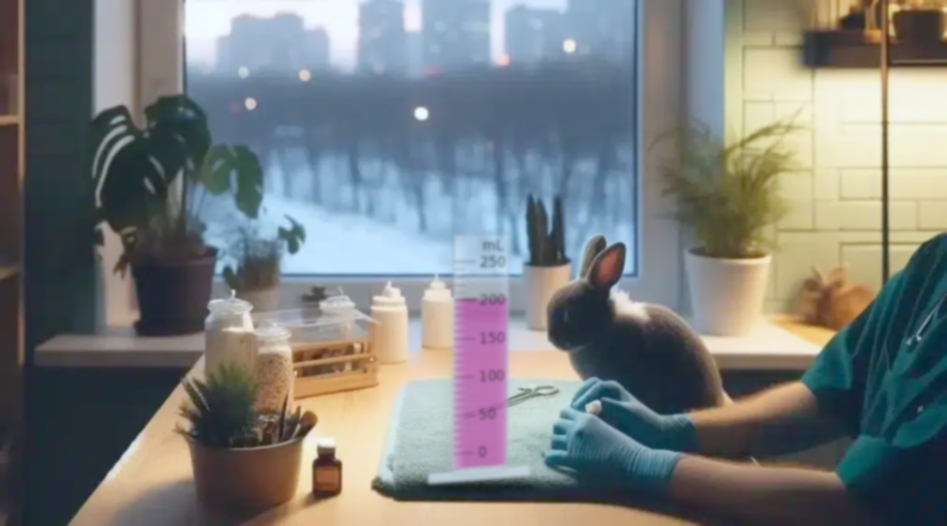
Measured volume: 200 mL
